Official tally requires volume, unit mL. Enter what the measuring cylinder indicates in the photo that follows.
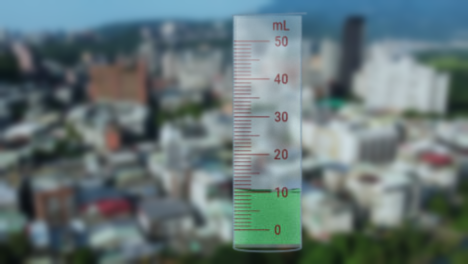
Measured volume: 10 mL
